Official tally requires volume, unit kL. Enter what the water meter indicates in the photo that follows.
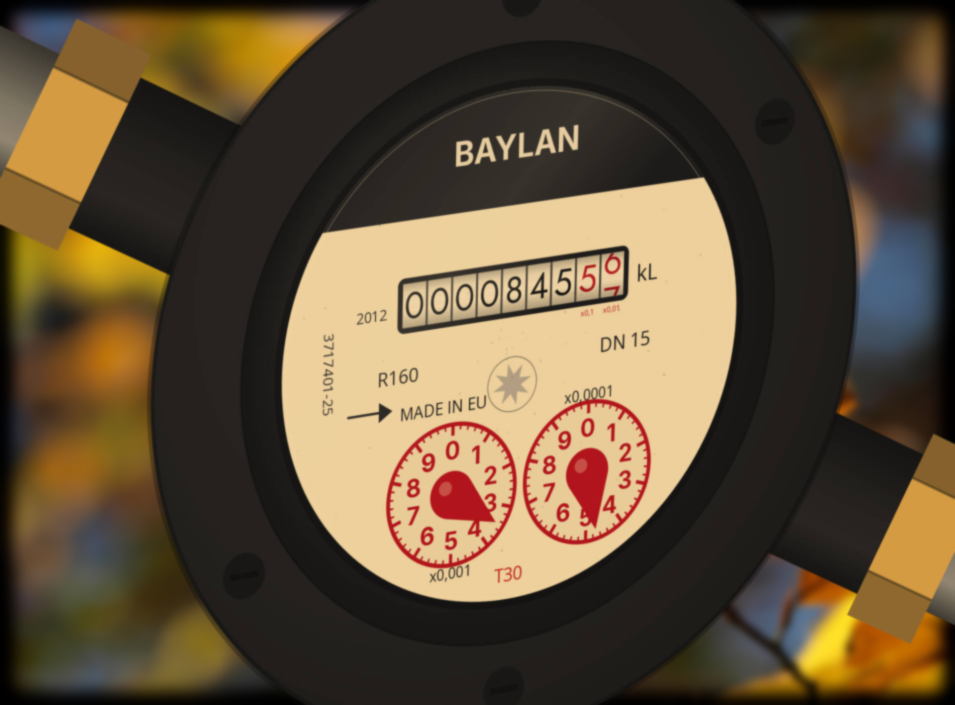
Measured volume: 845.5634 kL
